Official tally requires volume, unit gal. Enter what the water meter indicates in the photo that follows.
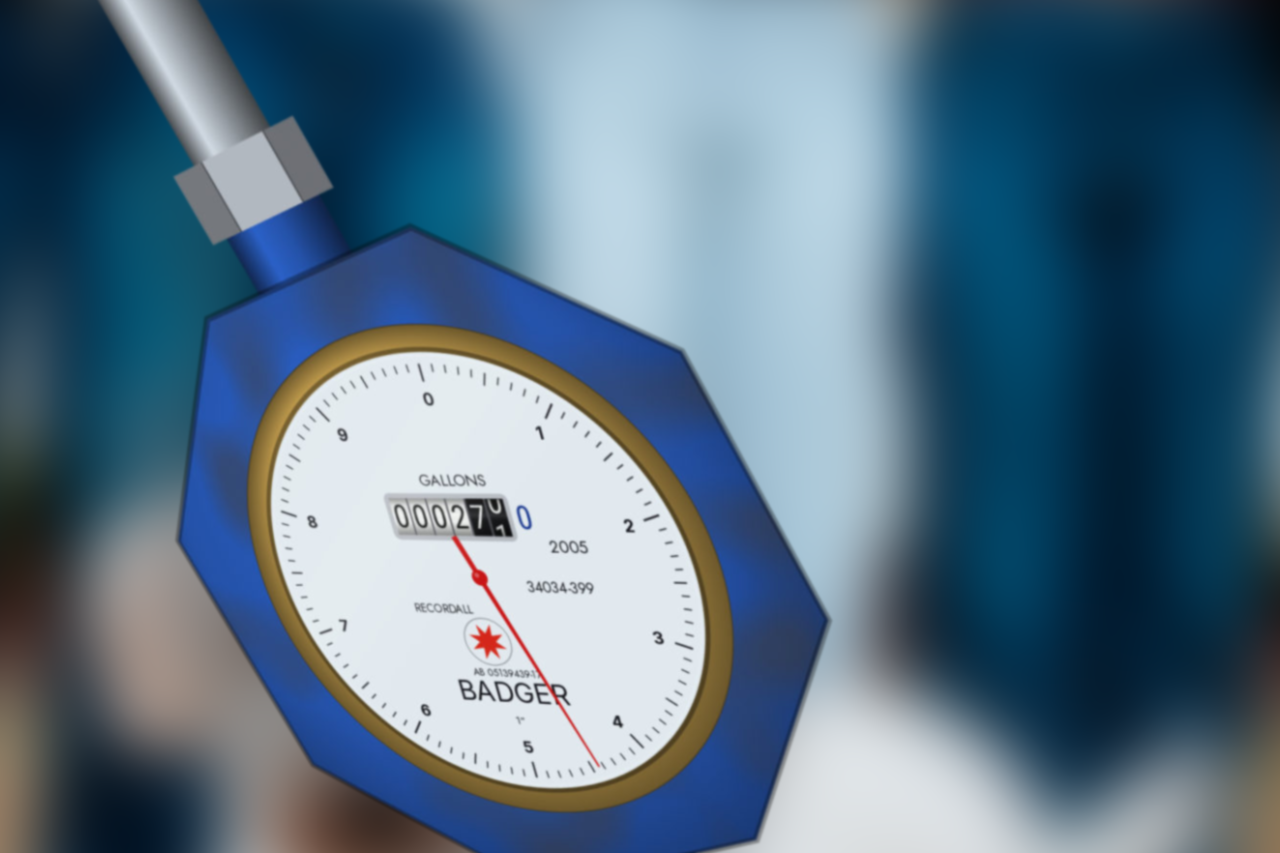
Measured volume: 2704.4 gal
